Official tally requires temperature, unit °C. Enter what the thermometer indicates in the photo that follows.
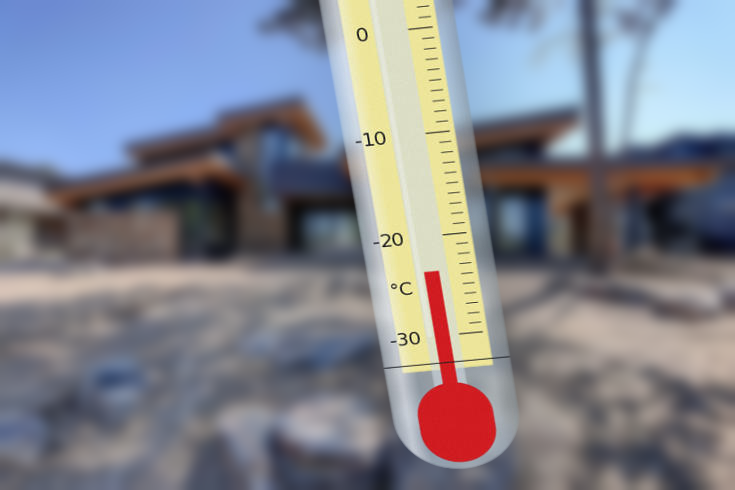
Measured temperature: -23.5 °C
